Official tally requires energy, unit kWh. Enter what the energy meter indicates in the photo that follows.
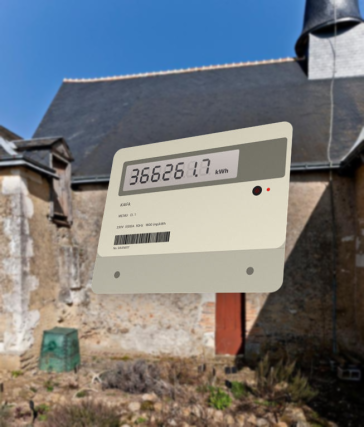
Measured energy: 366261.7 kWh
